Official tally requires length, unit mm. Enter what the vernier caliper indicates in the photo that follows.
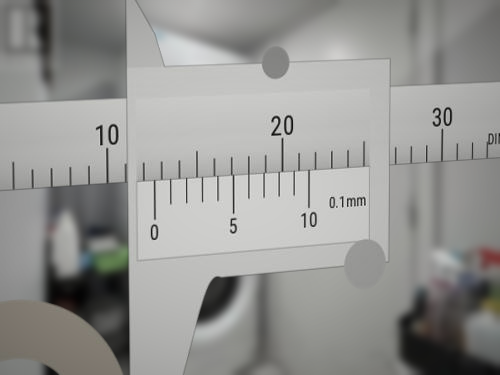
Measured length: 12.6 mm
